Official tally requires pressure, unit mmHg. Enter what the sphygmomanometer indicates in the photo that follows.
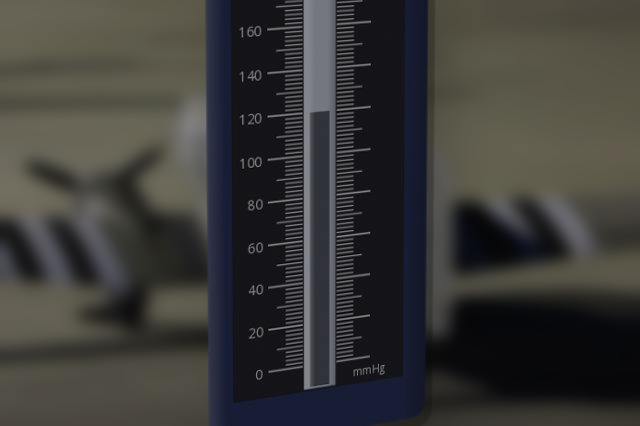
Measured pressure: 120 mmHg
